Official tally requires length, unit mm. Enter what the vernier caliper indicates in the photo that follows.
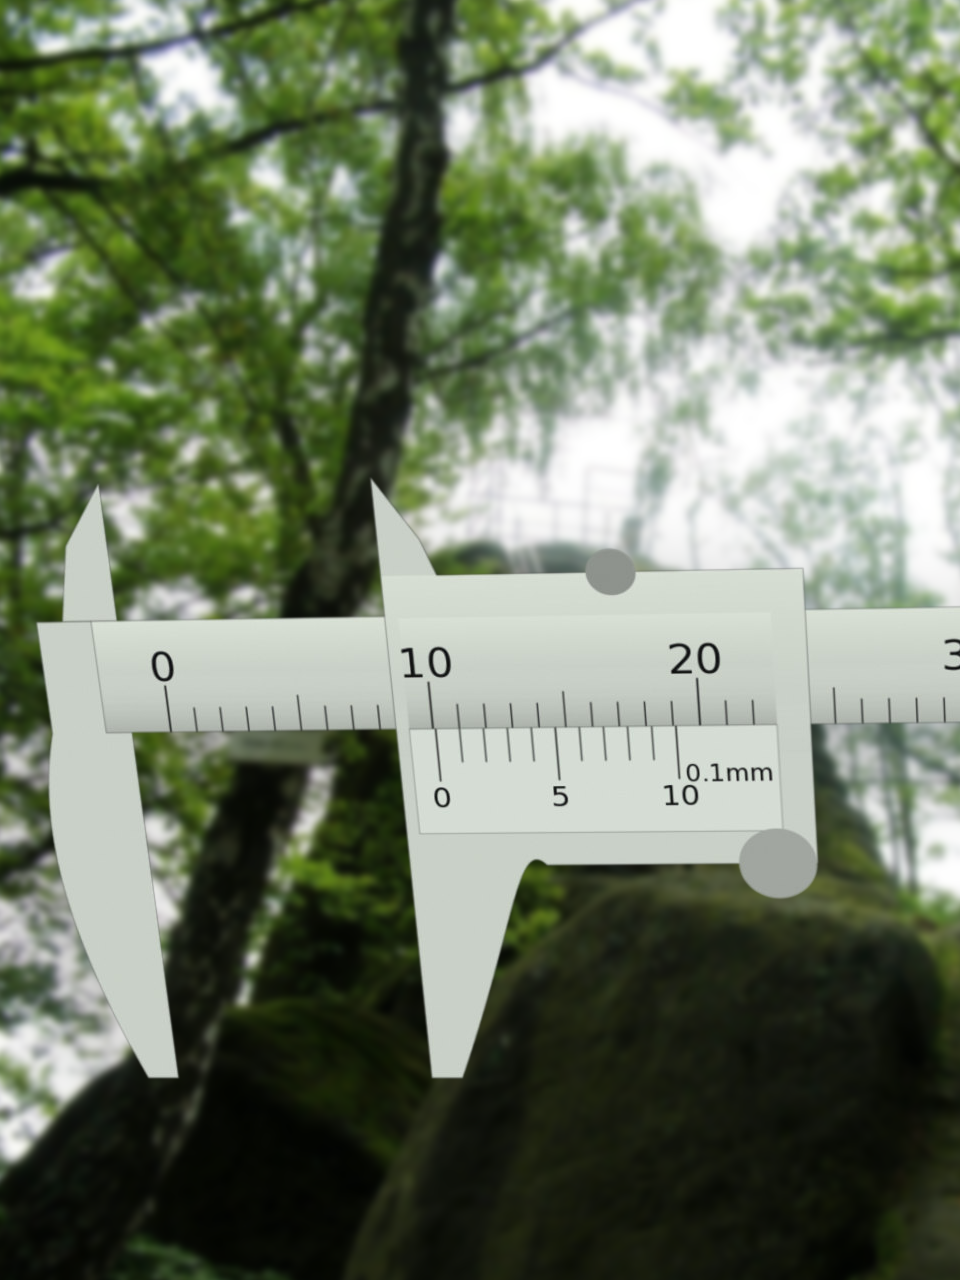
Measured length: 10.1 mm
